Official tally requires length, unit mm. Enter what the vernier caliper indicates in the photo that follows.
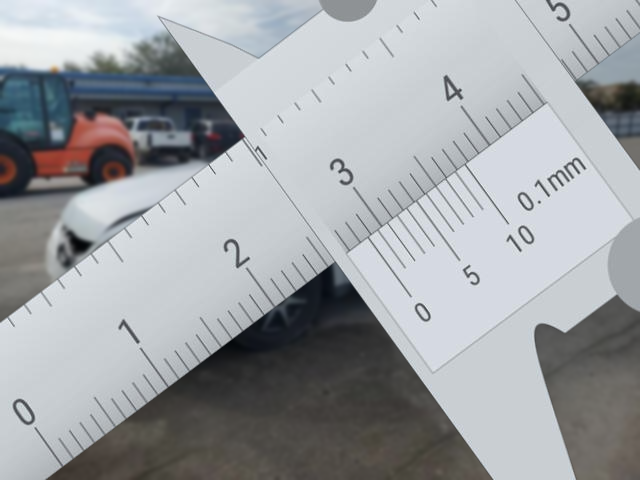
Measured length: 28.7 mm
